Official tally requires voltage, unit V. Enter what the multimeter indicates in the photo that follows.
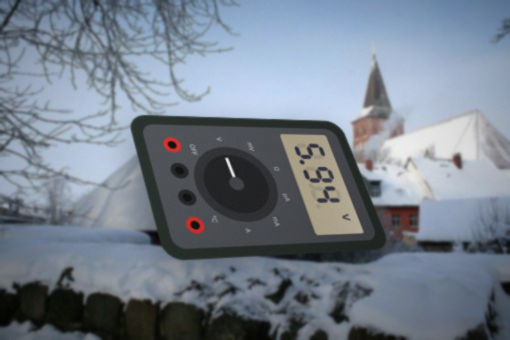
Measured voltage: 5.94 V
